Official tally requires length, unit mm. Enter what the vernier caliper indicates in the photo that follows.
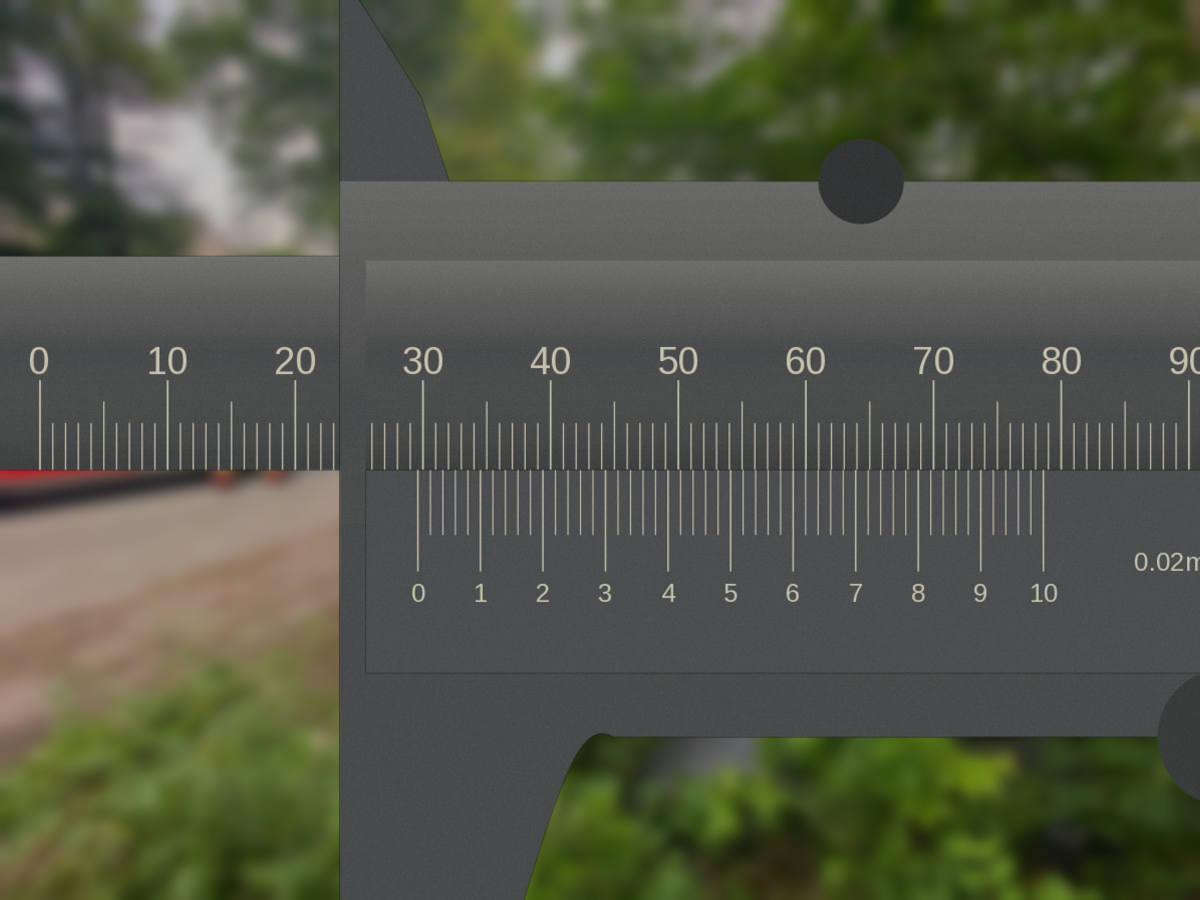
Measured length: 29.6 mm
